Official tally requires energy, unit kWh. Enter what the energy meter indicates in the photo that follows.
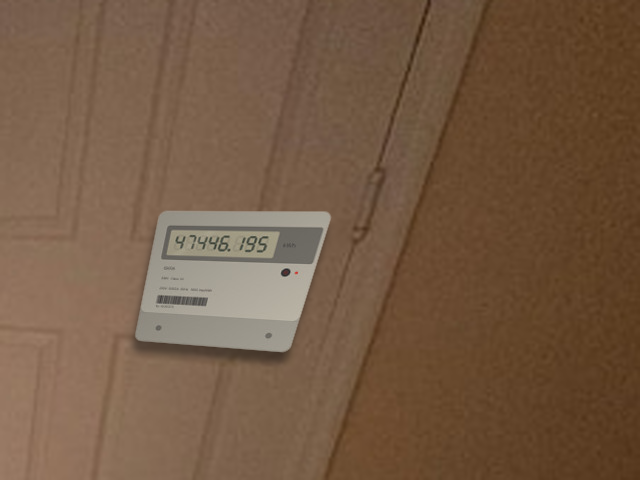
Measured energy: 47446.195 kWh
